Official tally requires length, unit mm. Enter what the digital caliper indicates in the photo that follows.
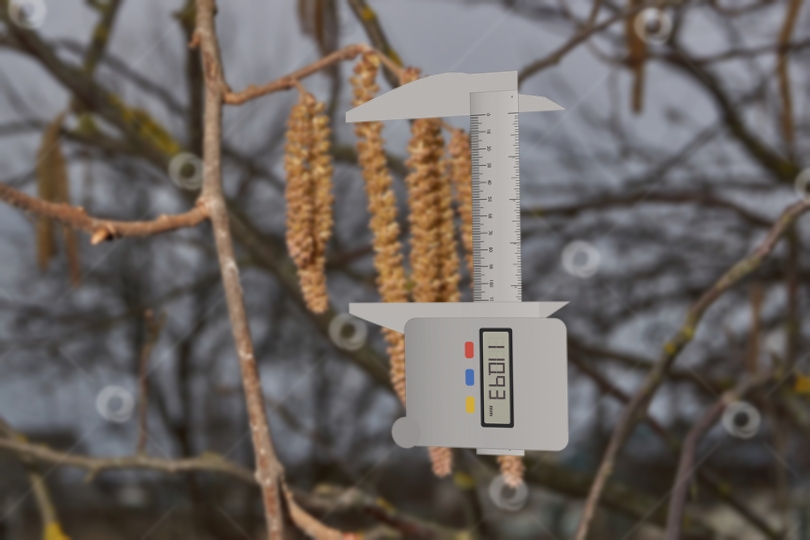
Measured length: 110.93 mm
